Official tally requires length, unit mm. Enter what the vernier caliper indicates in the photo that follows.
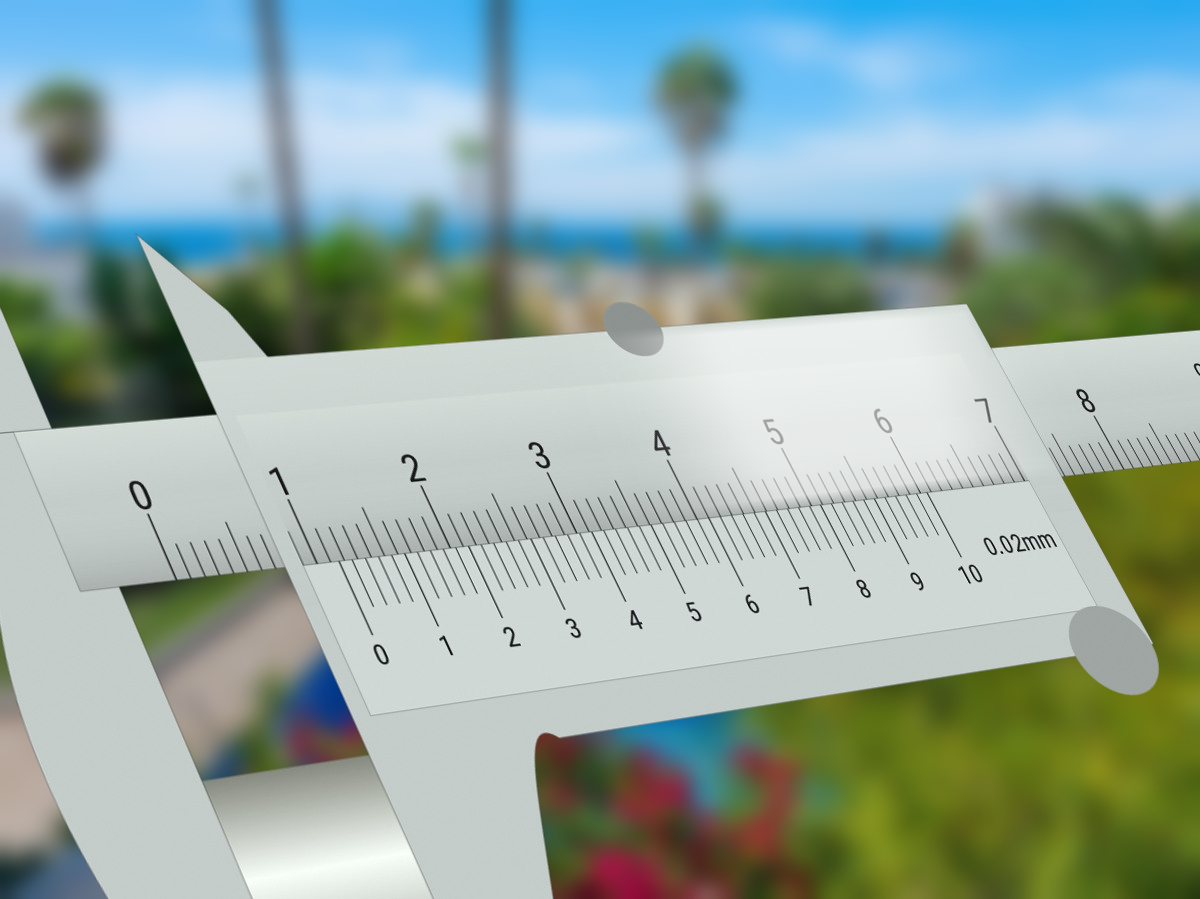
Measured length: 11.6 mm
